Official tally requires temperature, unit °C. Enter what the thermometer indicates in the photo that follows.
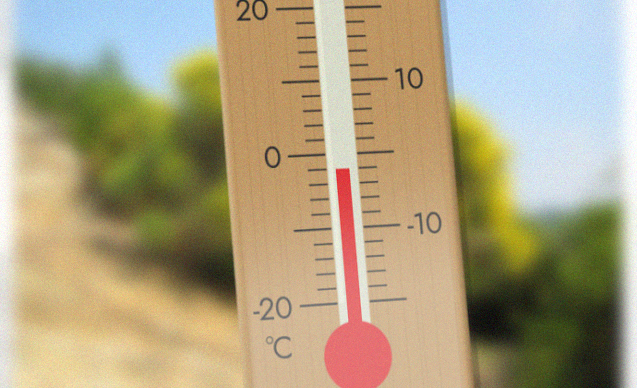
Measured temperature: -2 °C
